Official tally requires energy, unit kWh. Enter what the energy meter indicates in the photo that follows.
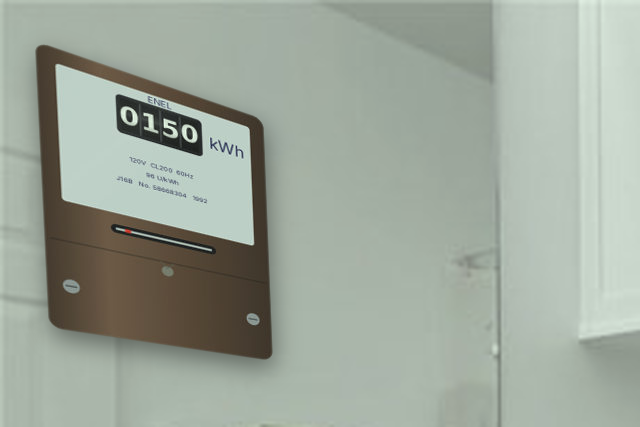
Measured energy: 150 kWh
